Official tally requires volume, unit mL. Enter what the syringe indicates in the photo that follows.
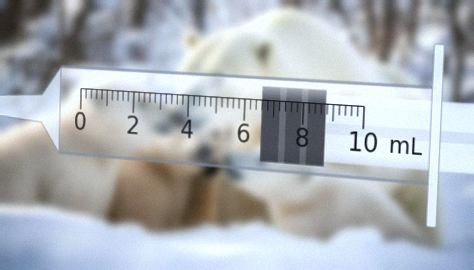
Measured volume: 6.6 mL
